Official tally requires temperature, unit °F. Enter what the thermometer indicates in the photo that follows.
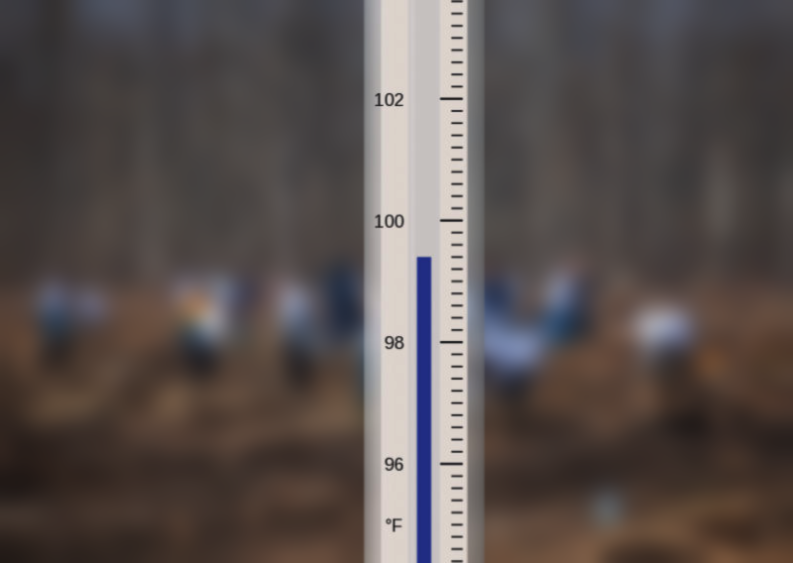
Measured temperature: 99.4 °F
